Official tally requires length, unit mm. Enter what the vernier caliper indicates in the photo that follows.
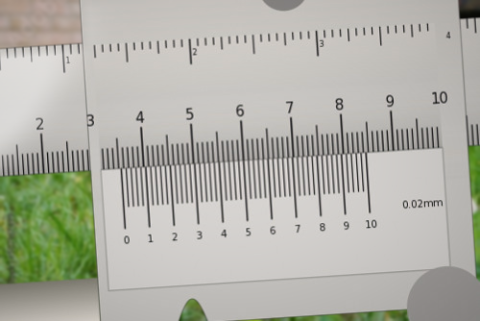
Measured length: 35.5 mm
